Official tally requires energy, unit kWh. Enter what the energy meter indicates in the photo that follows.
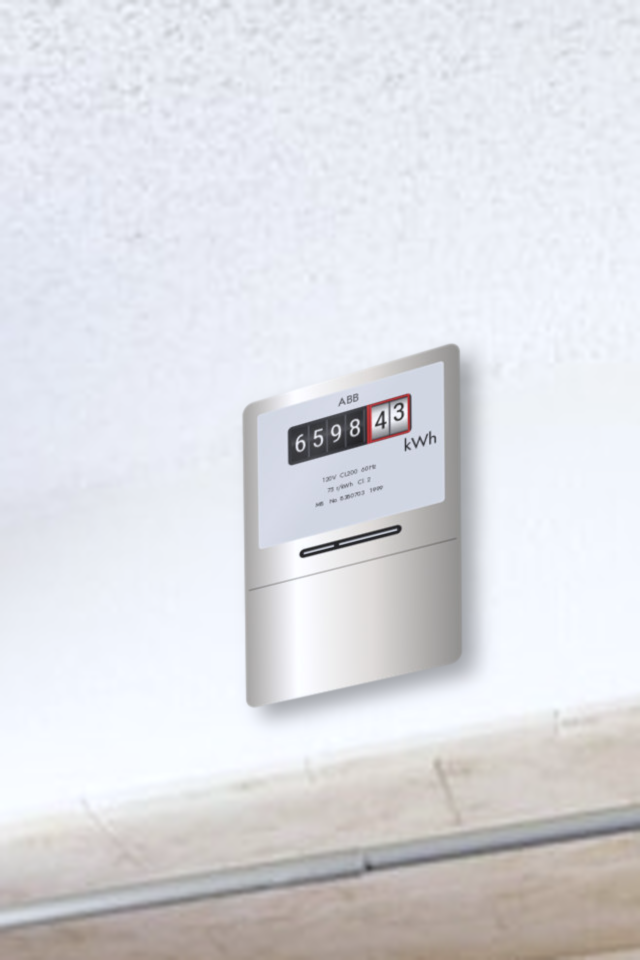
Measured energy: 6598.43 kWh
